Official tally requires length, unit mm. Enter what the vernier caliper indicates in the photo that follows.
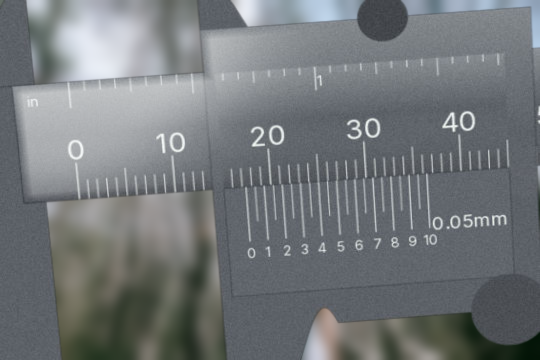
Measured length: 17.4 mm
